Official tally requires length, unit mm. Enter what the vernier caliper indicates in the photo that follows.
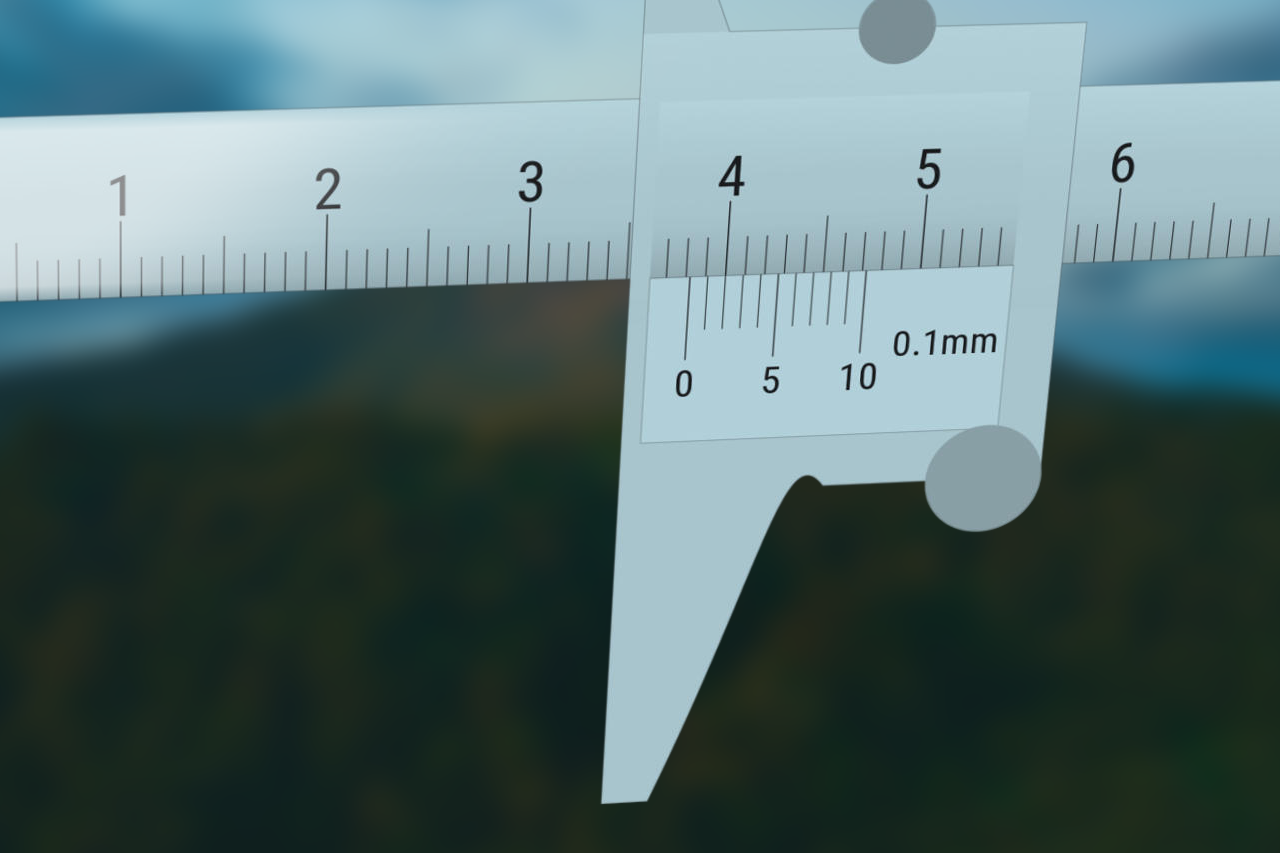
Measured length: 38.2 mm
